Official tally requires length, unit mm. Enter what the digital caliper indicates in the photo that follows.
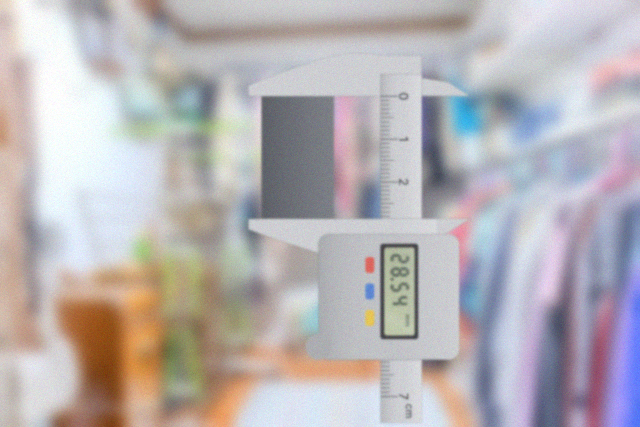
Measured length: 28.54 mm
